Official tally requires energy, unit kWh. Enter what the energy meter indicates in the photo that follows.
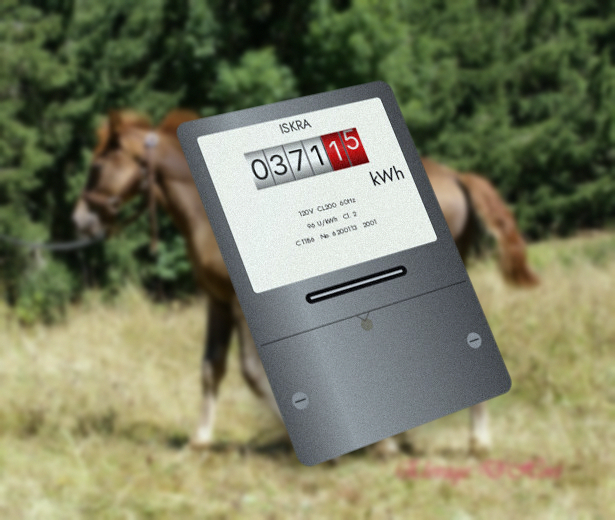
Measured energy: 371.15 kWh
